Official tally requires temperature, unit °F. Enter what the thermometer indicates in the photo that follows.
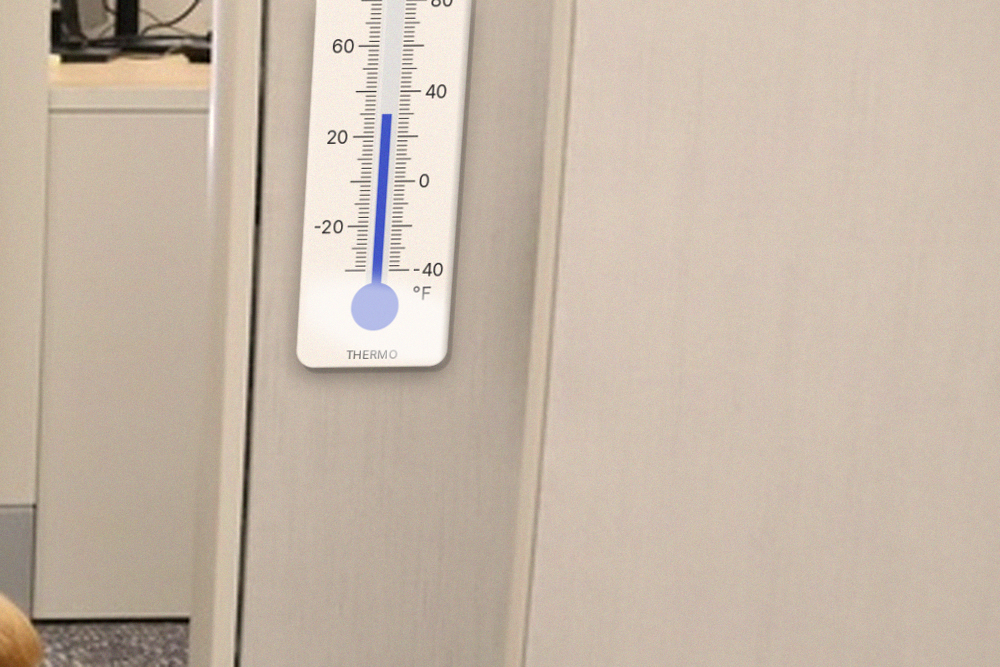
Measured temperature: 30 °F
